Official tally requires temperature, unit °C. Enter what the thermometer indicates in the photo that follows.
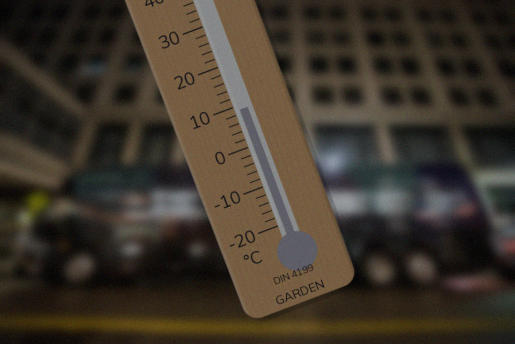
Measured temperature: 9 °C
